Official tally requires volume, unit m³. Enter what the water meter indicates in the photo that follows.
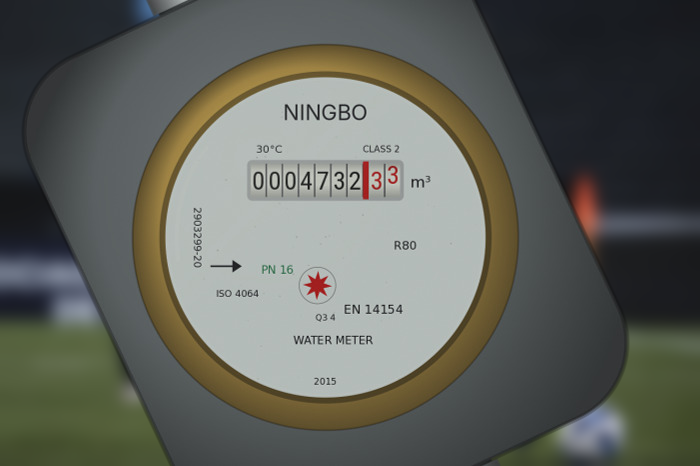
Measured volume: 4732.33 m³
